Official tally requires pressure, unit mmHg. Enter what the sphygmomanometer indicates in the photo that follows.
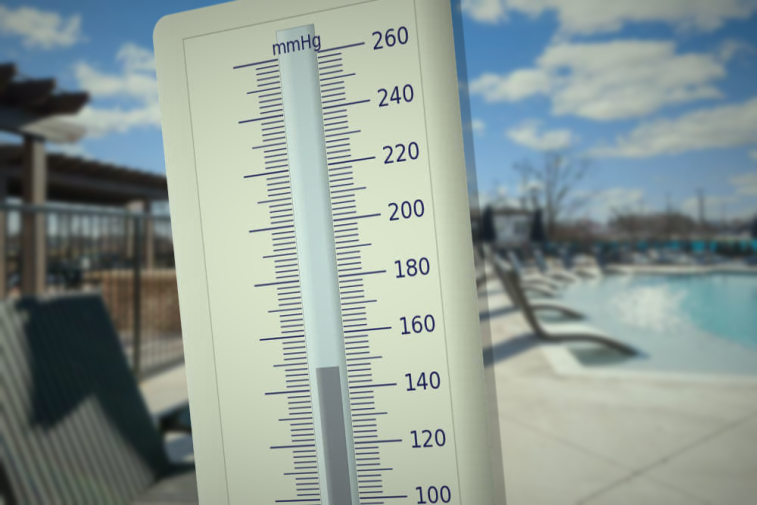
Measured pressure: 148 mmHg
